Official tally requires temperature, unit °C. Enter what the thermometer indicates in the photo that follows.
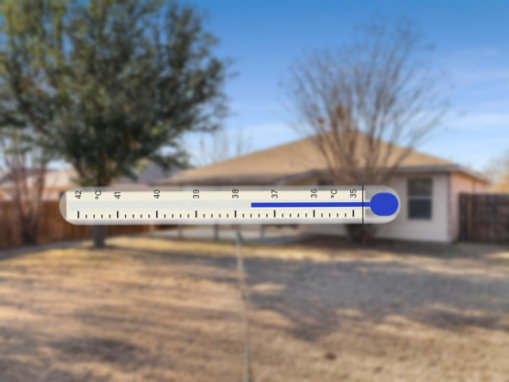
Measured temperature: 37.6 °C
